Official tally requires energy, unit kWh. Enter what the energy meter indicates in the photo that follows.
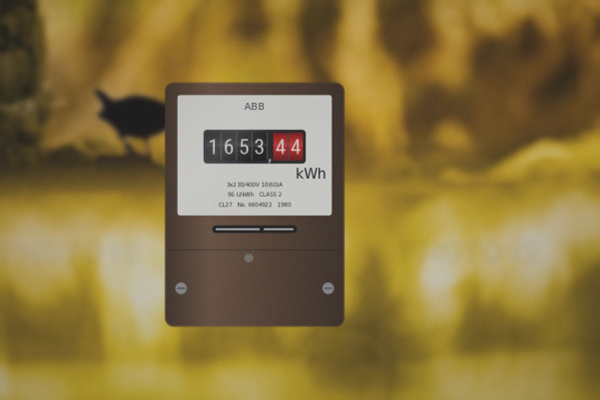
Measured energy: 1653.44 kWh
